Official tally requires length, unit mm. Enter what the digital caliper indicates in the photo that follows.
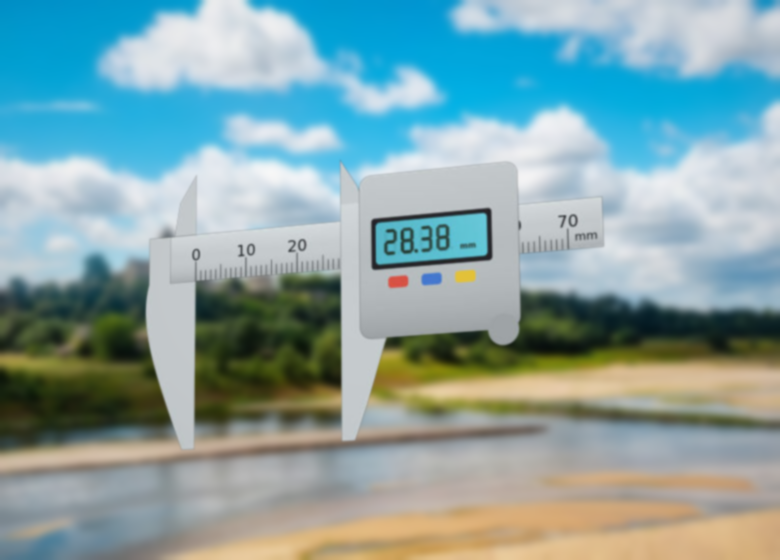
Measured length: 28.38 mm
